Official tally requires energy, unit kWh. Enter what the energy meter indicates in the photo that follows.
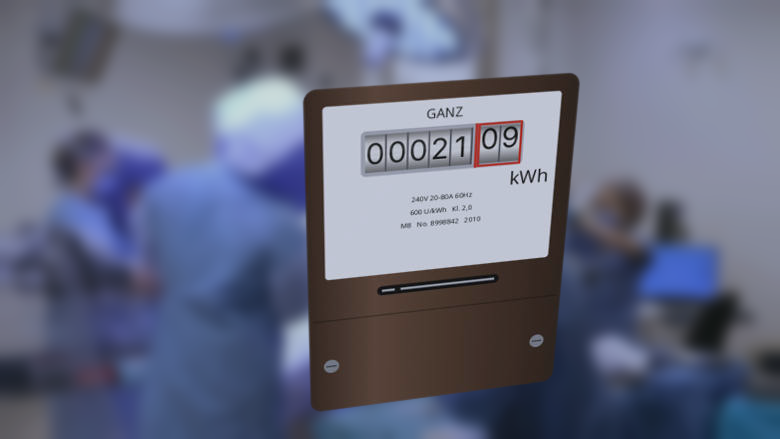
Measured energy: 21.09 kWh
